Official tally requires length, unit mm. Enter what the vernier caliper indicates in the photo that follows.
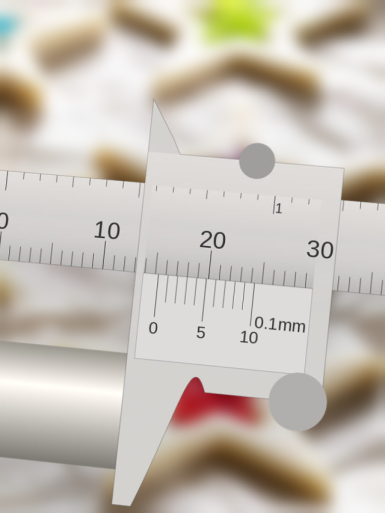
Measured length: 15.3 mm
